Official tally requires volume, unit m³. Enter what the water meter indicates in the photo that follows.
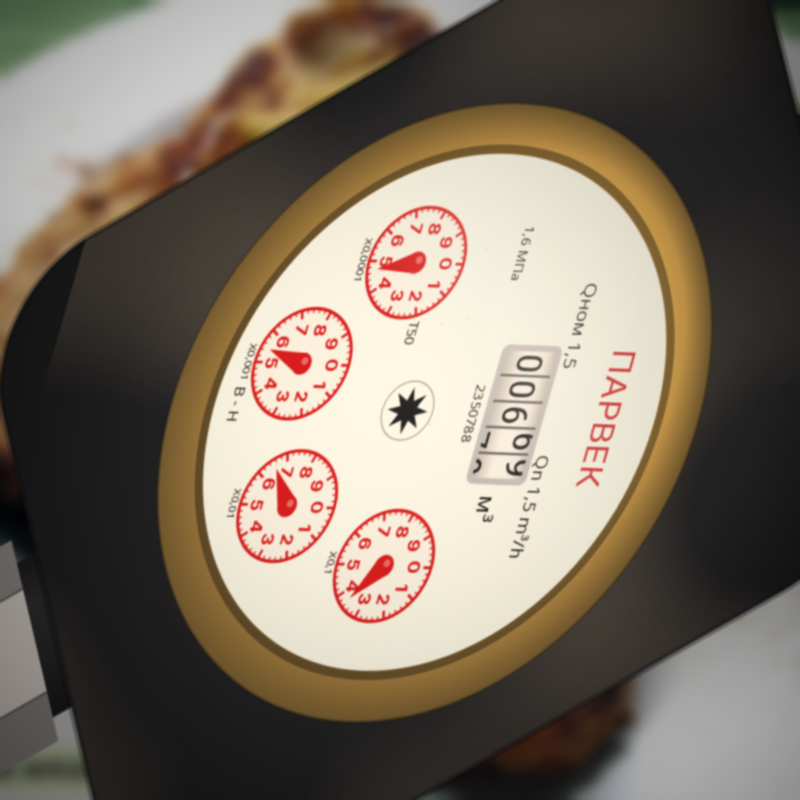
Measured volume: 669.3654 m³
